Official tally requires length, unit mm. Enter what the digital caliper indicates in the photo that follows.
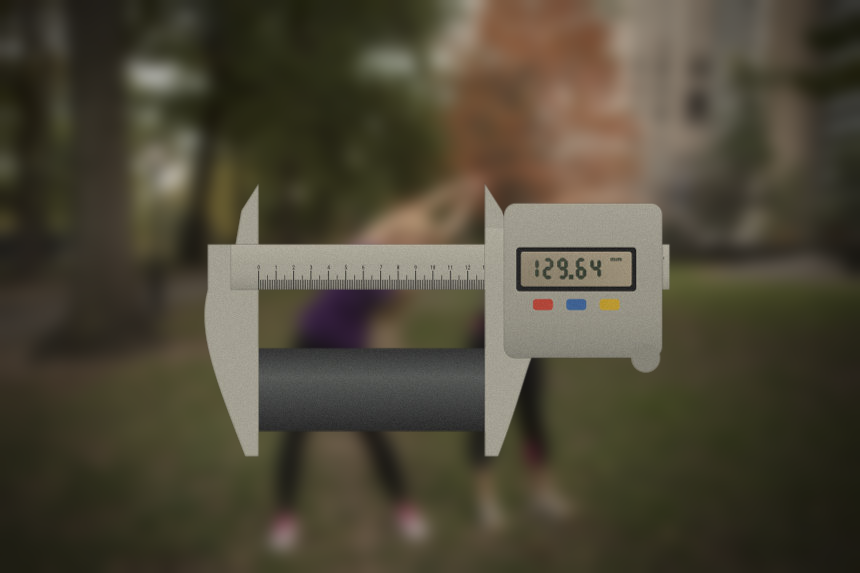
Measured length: 129.64 mm
